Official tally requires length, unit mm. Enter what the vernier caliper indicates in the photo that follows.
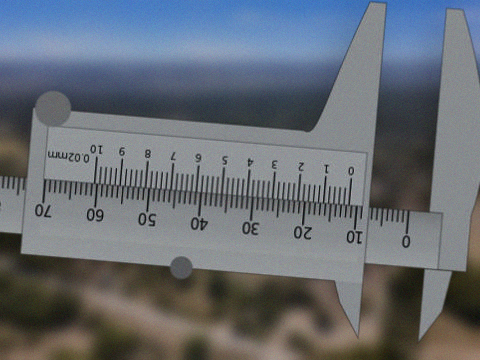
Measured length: 11.5 mm
